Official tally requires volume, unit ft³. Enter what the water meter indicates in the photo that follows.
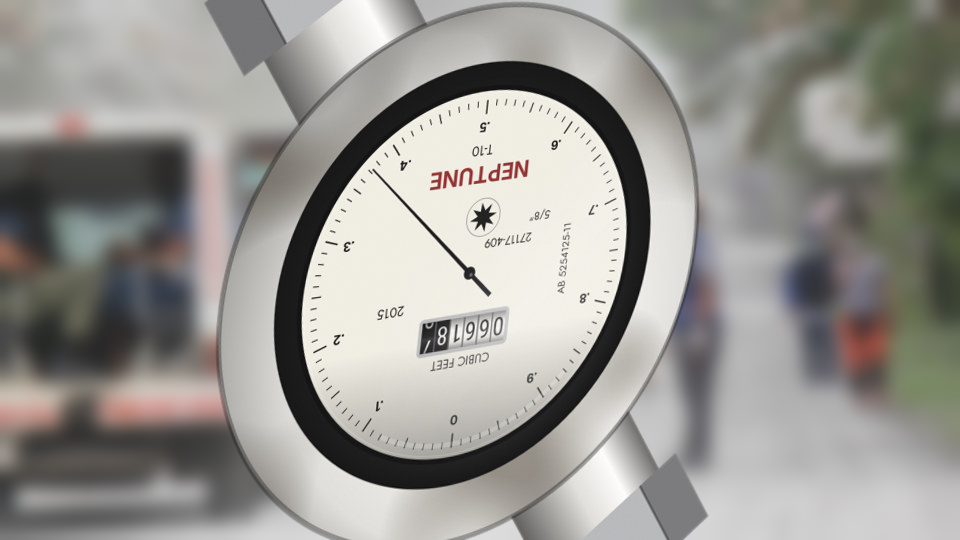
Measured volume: 66187.37 ft³
